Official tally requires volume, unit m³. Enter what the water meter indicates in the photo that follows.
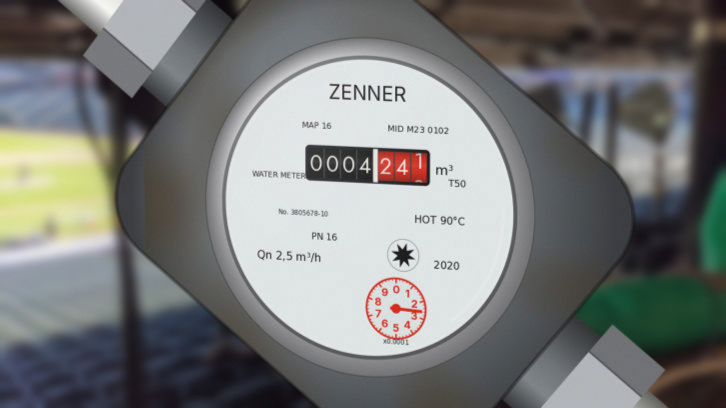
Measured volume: 4.2412 m³
